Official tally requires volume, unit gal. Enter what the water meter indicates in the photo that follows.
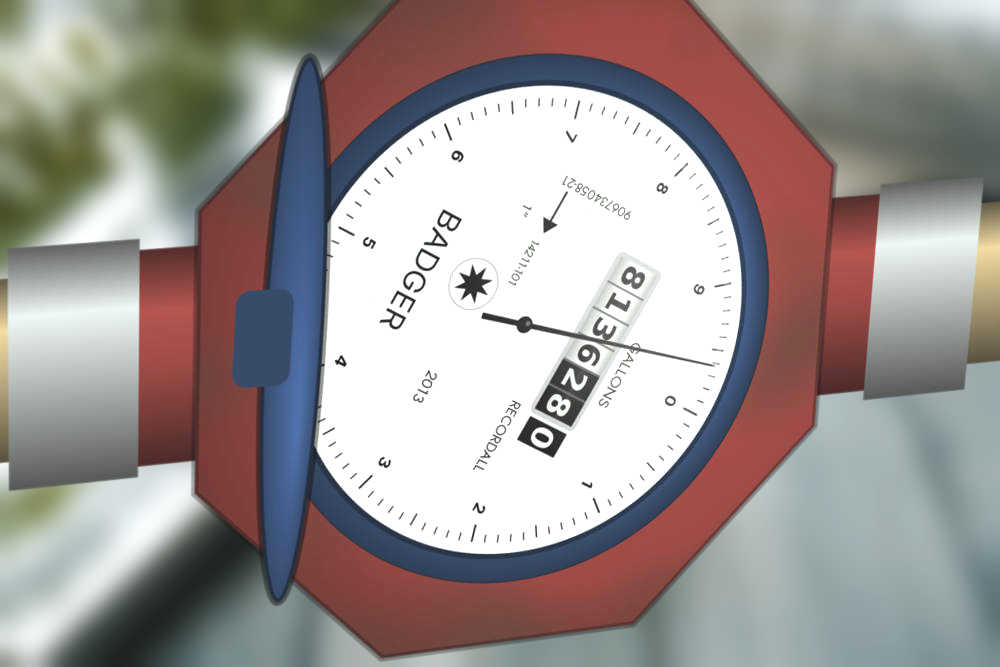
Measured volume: 8136279.6 gal
